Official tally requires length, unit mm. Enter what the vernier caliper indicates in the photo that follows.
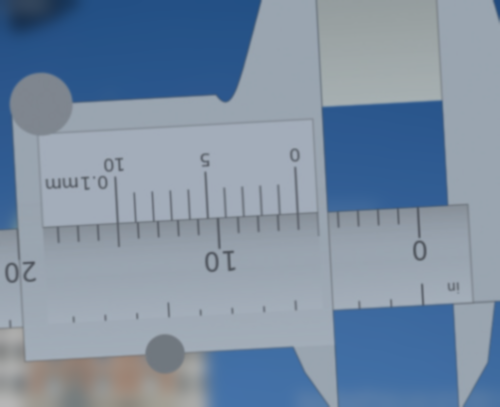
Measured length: 6.0 mm
